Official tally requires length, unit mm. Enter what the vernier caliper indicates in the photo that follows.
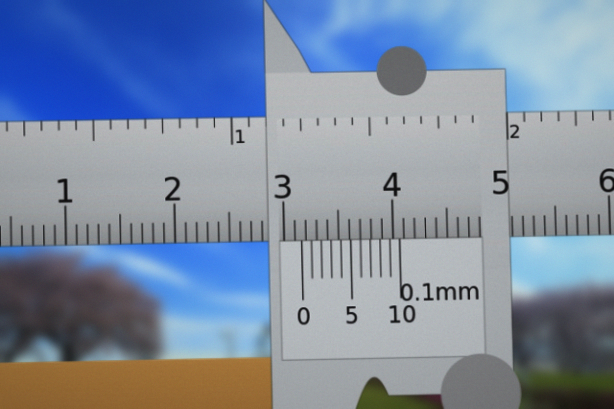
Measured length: 31.6 mm
